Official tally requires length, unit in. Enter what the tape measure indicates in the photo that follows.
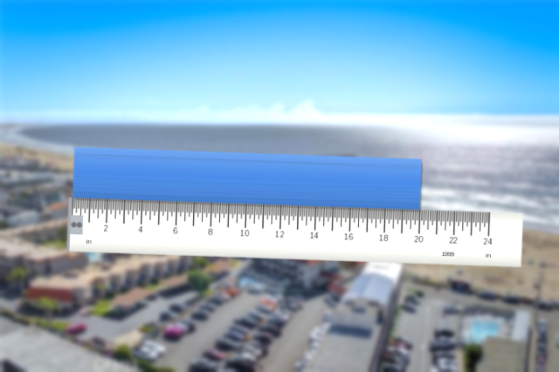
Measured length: 20 in
